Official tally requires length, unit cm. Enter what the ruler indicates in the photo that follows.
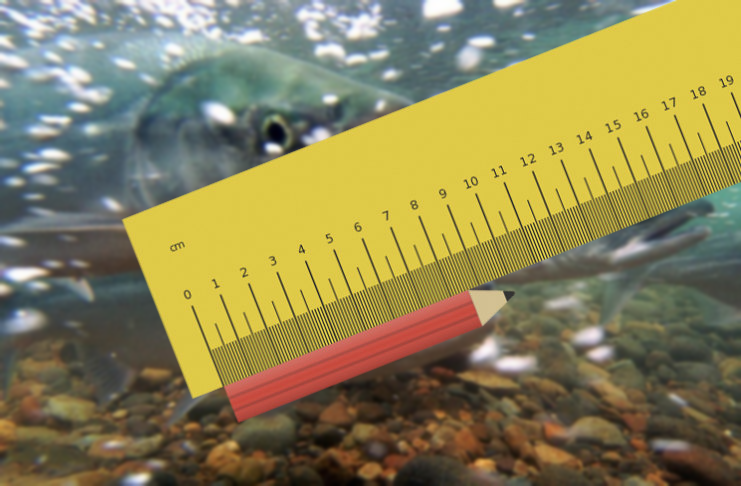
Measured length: 10 cm
